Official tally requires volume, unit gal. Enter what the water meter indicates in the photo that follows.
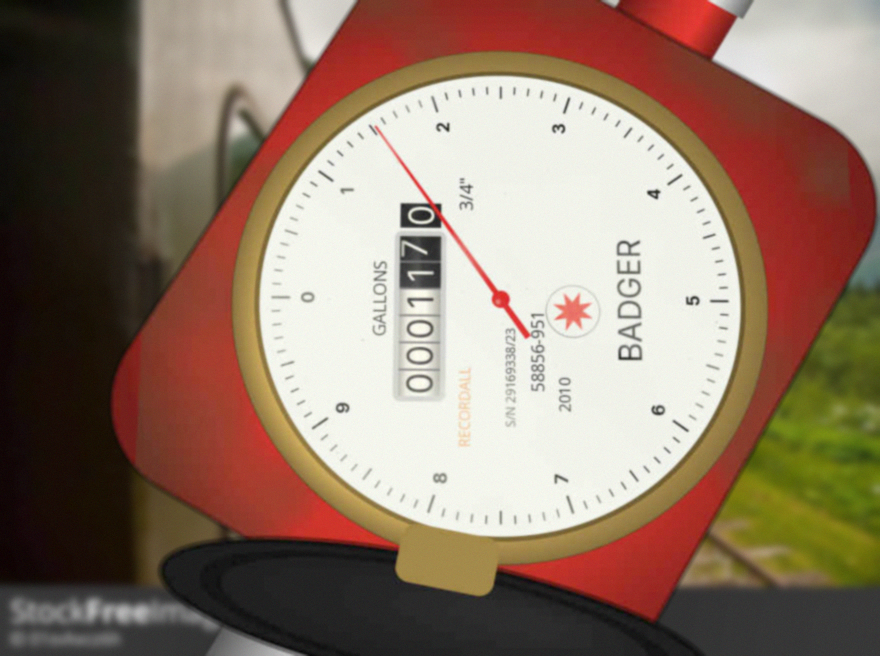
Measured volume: 1171.5 gal
